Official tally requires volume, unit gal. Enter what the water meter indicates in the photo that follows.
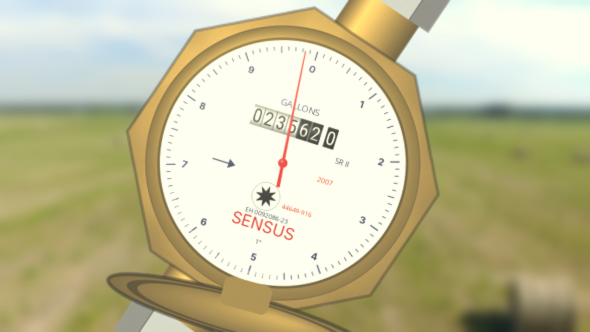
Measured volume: 235619.8 gal
